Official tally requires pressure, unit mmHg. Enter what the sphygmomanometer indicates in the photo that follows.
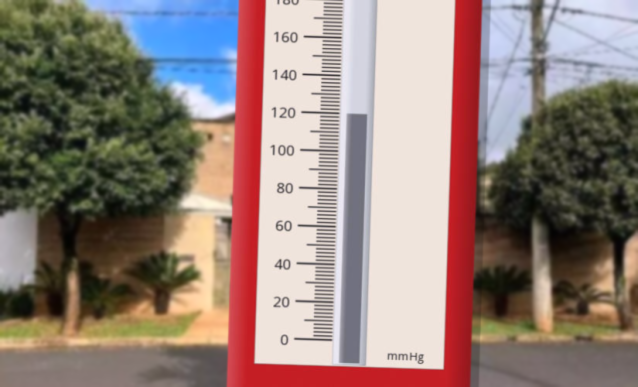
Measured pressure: 120 mmHg
